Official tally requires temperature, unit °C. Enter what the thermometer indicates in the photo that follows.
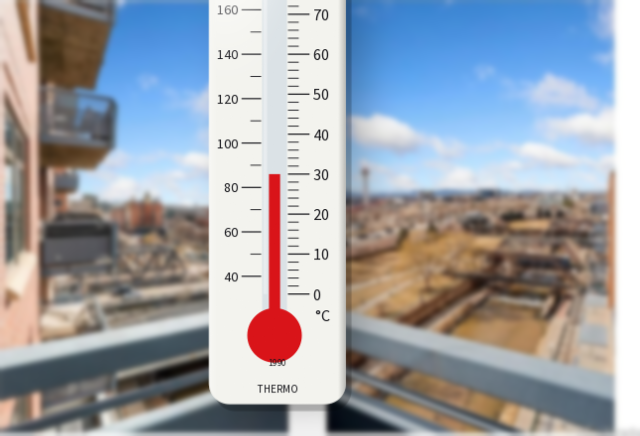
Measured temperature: 30 °C
